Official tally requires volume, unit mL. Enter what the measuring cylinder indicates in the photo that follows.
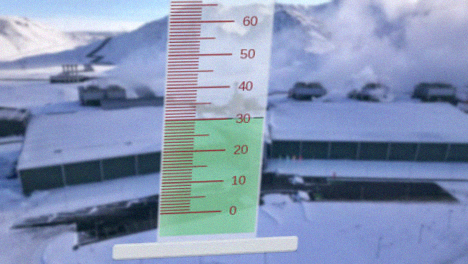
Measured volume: 30 mL
